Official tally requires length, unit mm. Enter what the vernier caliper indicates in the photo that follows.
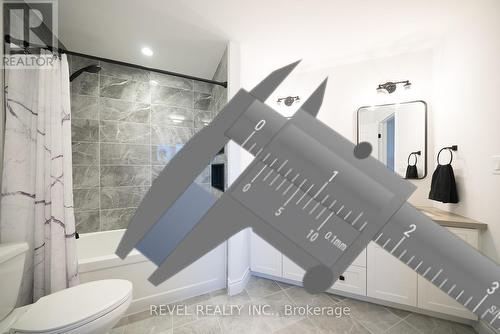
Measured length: 3.6 mm
